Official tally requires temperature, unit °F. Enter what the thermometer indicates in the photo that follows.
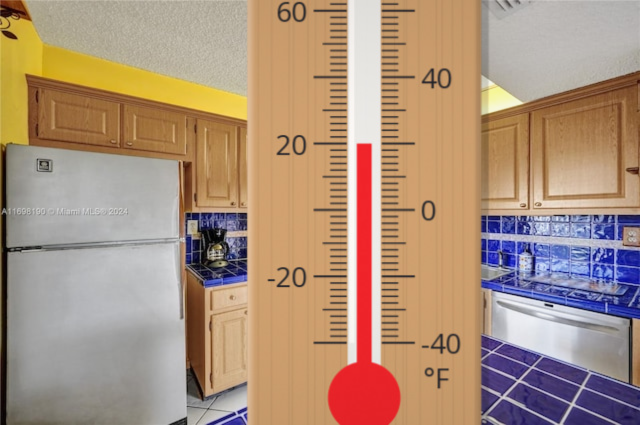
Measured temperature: 20 °F
